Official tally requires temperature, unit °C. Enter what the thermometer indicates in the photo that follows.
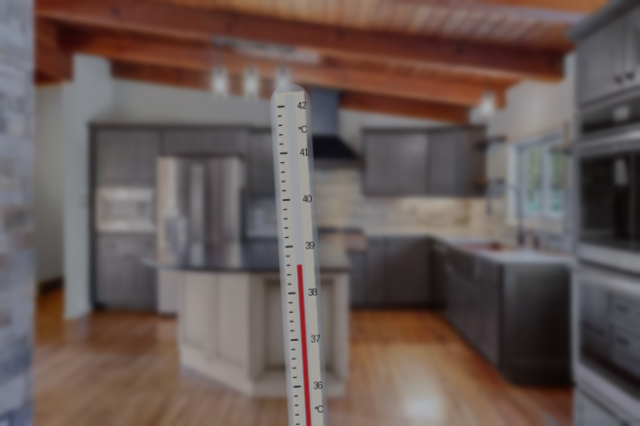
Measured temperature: 38.6 °C
